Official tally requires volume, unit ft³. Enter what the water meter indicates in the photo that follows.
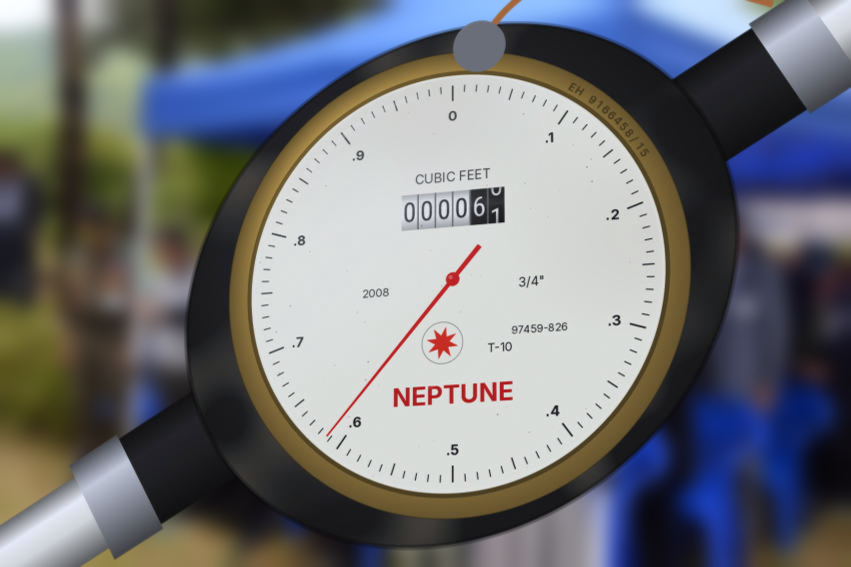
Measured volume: 60.61 ft³
